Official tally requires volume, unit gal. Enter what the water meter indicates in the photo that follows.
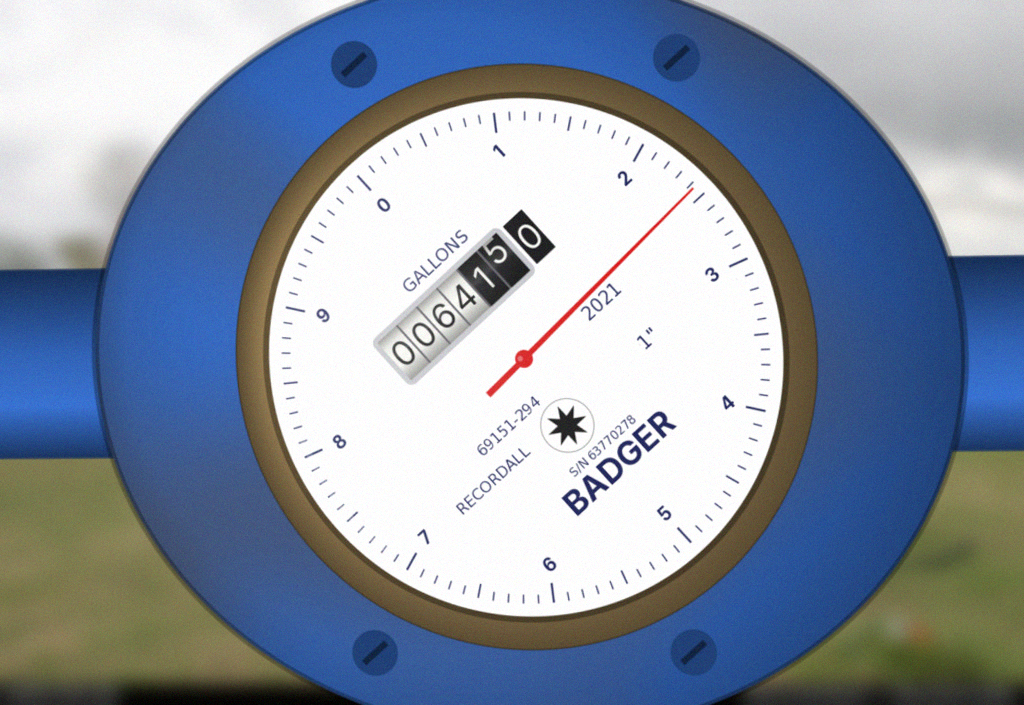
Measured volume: 64152.4 gal
